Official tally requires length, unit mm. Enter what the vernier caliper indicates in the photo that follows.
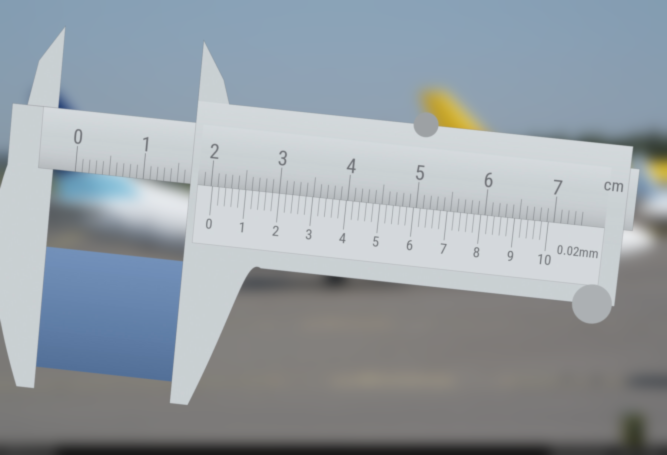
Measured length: 20.2 mm
